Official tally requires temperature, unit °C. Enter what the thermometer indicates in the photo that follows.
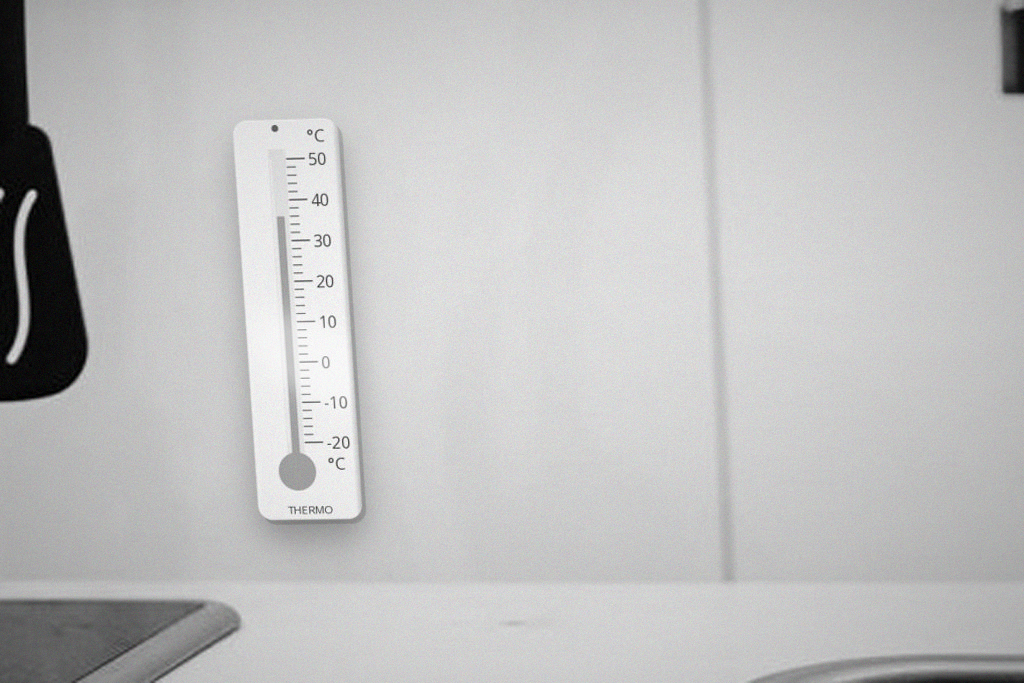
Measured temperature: 36 °C
